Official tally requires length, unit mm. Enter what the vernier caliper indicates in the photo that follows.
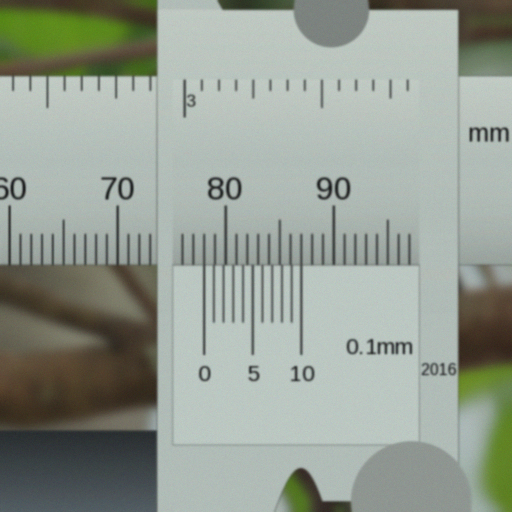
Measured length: 78.0 mm
